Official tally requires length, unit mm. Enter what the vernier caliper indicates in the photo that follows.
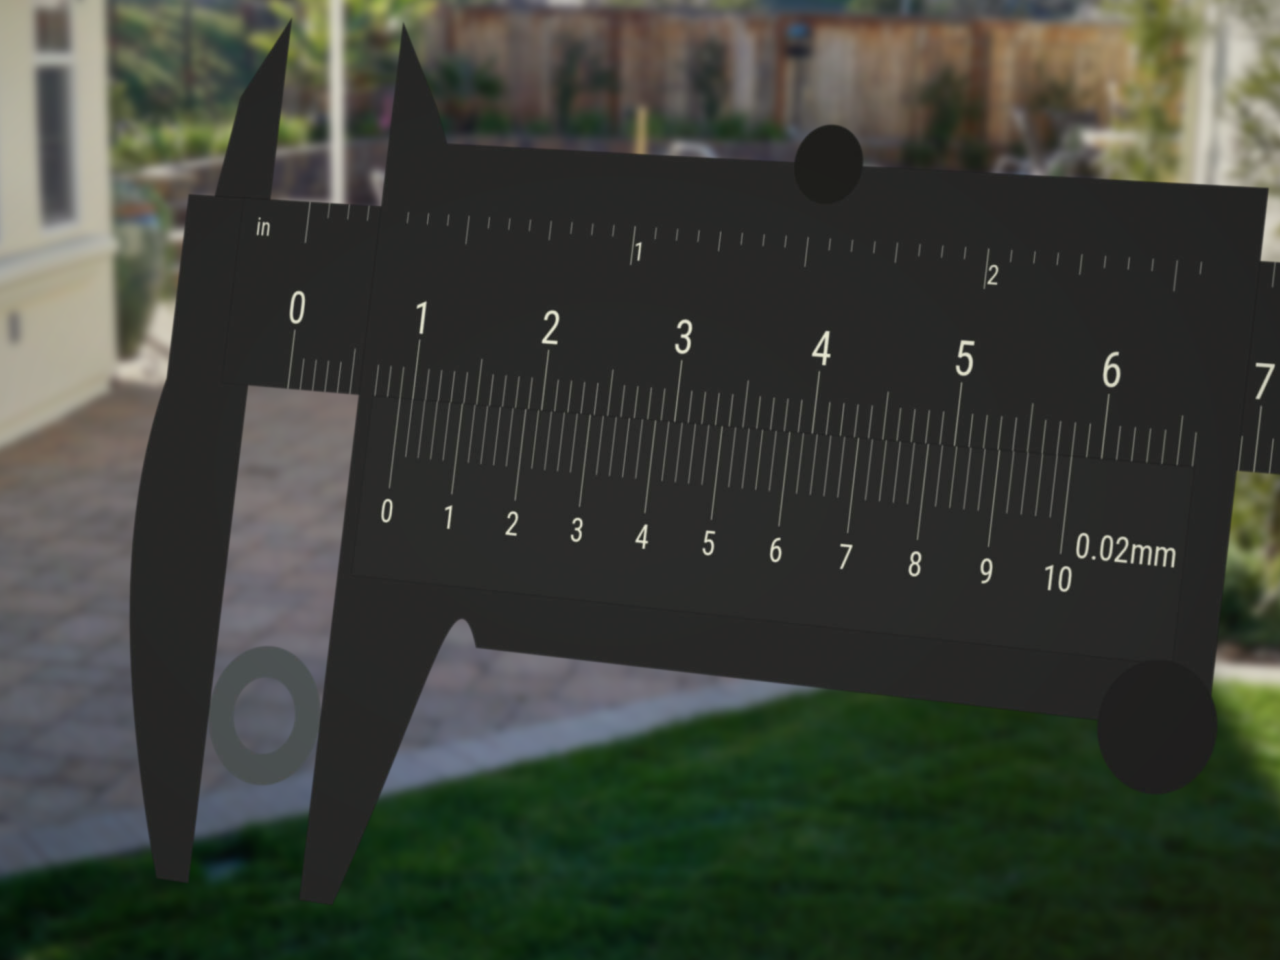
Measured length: 9.0 mm
